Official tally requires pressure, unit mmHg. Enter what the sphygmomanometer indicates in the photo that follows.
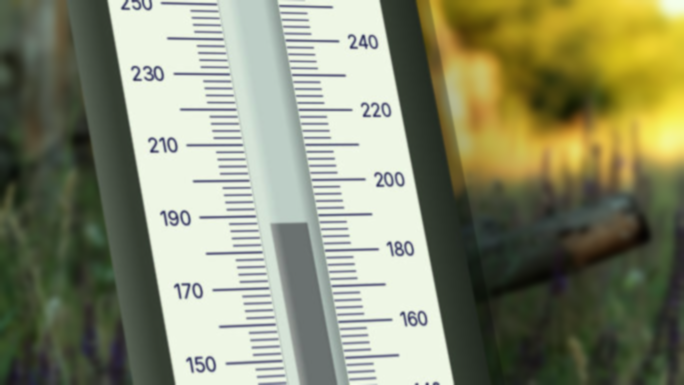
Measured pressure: 188 mmHg
